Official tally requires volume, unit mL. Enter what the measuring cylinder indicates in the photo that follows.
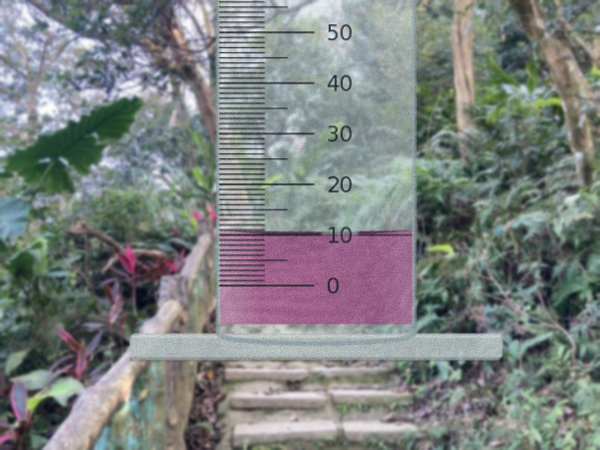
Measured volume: 10 mL
